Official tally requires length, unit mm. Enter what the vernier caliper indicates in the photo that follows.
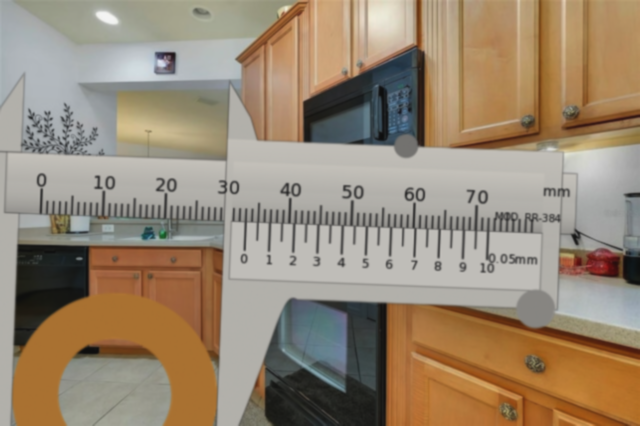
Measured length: 33.0 mm
